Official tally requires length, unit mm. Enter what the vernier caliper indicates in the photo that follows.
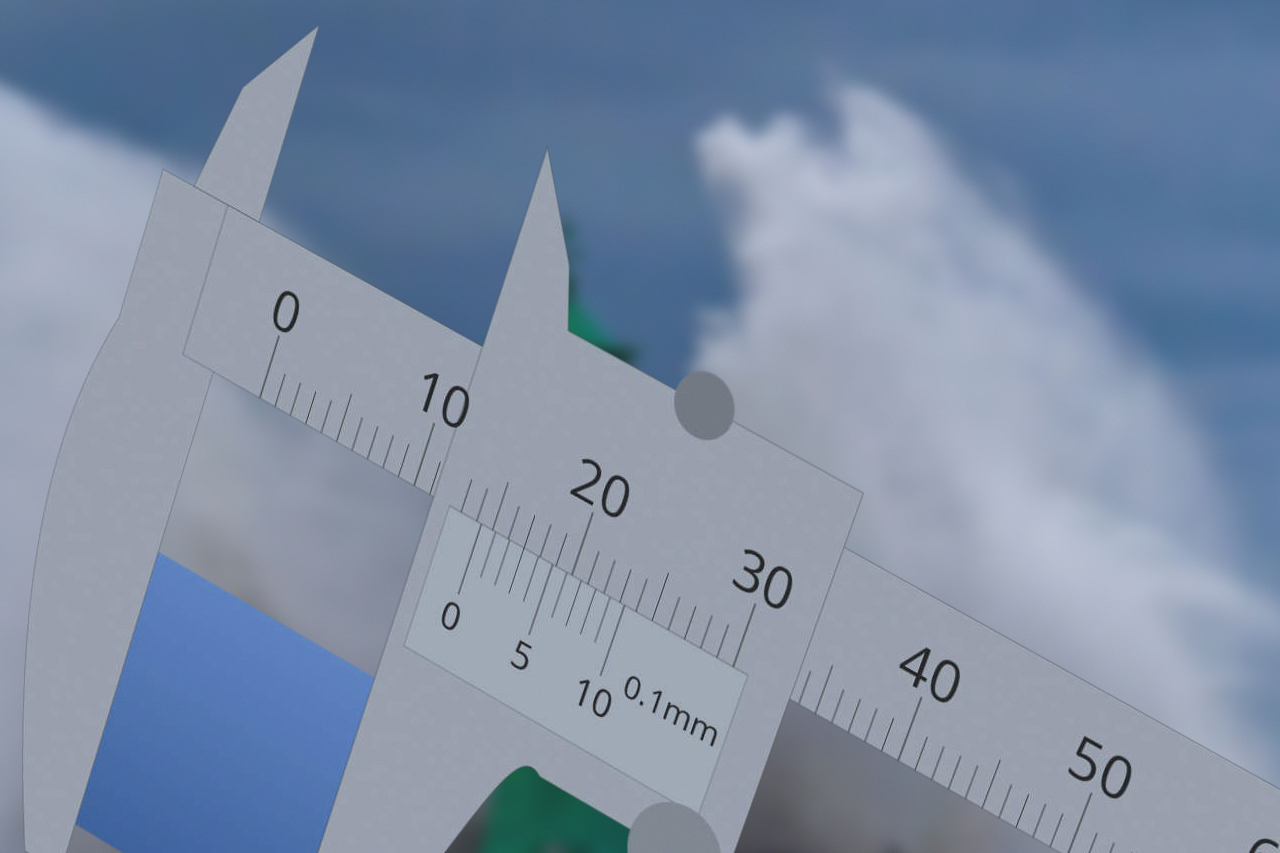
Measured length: 14.3 mm
